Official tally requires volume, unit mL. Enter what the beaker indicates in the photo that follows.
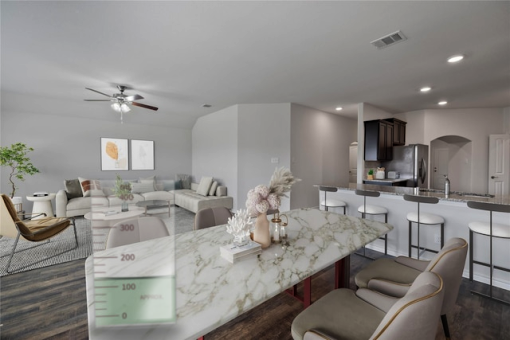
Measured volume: 125 mL
